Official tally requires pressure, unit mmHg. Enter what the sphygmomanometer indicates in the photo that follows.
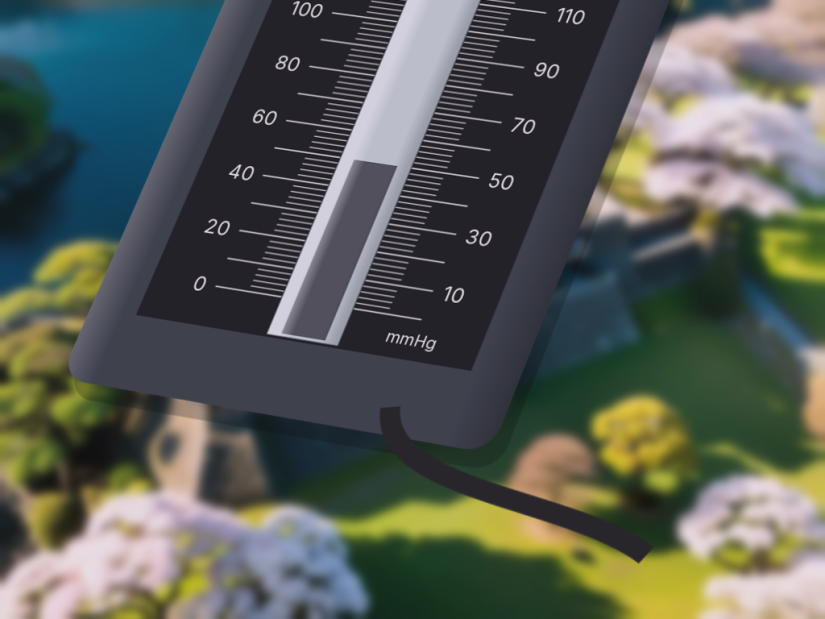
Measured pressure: 50 mmHg
